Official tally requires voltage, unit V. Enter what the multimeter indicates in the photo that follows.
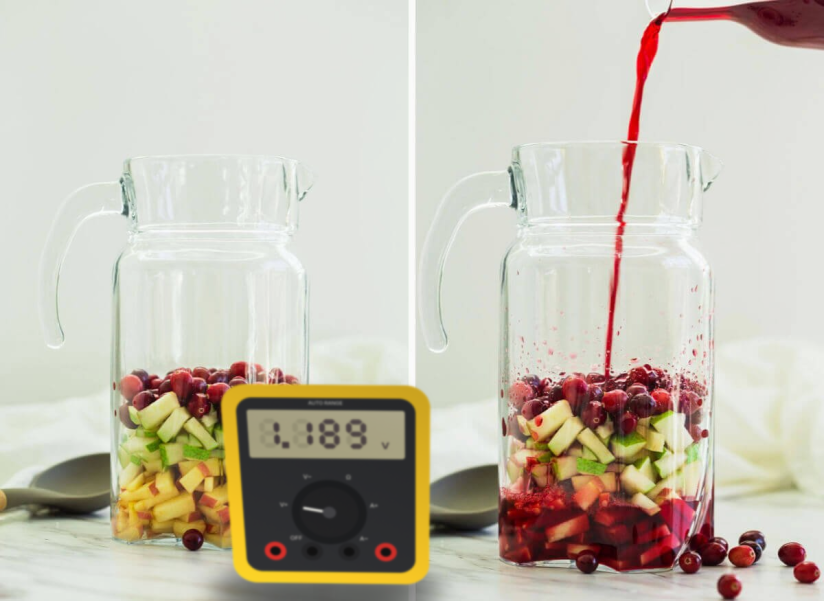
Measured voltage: 1.189 V
